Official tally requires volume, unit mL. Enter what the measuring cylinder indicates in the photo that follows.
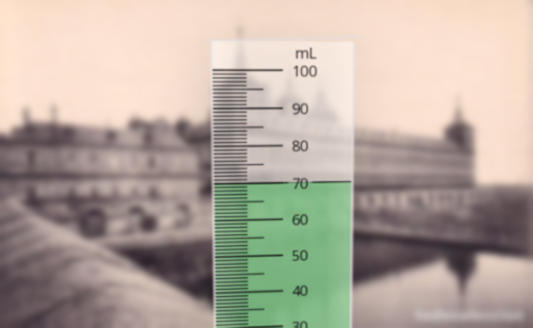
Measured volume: 70 mL
